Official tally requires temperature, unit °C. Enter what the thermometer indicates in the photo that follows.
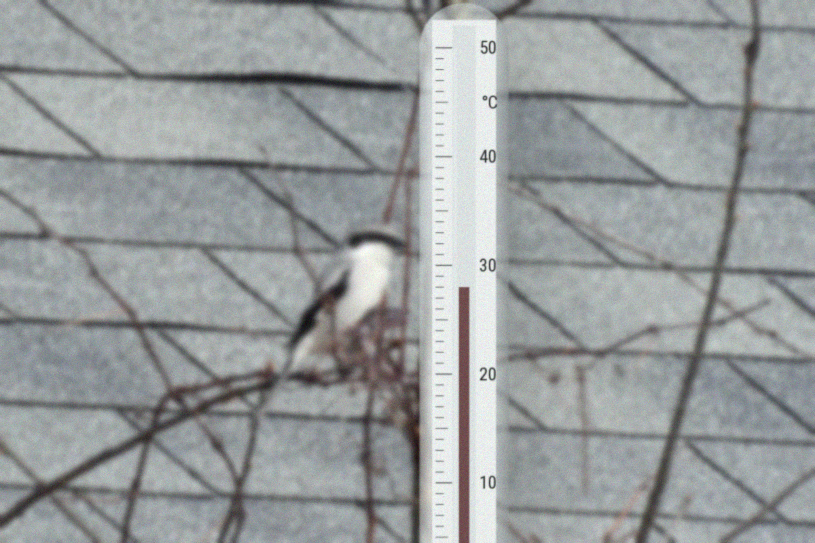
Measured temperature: 28 °C
